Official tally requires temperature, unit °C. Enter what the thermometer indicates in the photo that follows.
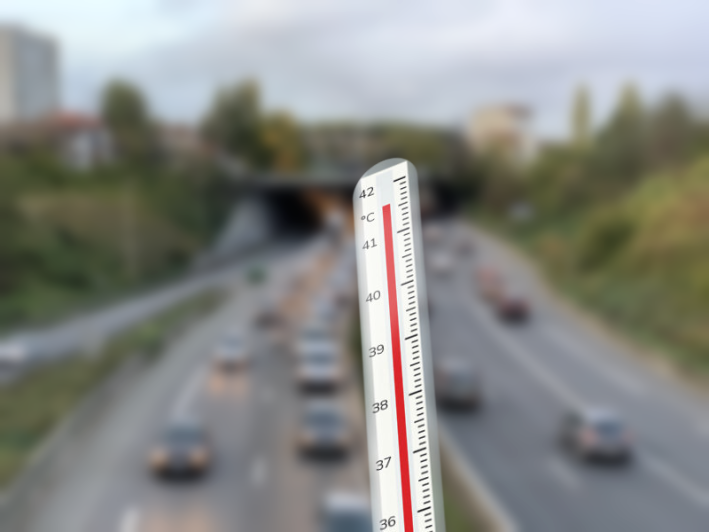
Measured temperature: 41.6 °C
